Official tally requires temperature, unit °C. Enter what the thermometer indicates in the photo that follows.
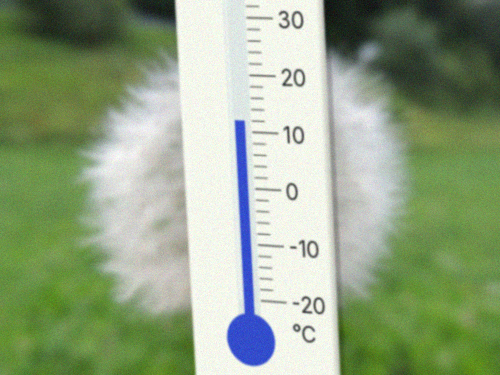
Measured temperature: 12 °C
